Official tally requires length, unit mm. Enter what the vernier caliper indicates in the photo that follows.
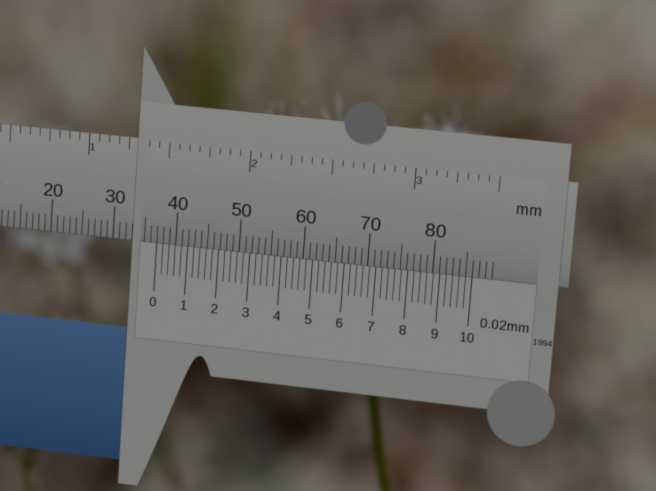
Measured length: 37.0 mm
